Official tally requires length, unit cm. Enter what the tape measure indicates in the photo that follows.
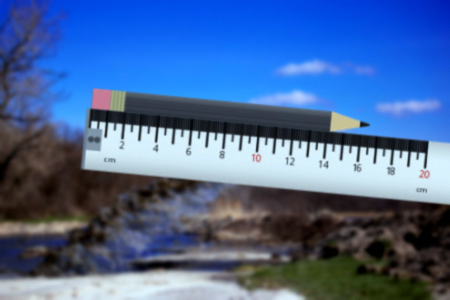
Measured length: 16.5 cm
